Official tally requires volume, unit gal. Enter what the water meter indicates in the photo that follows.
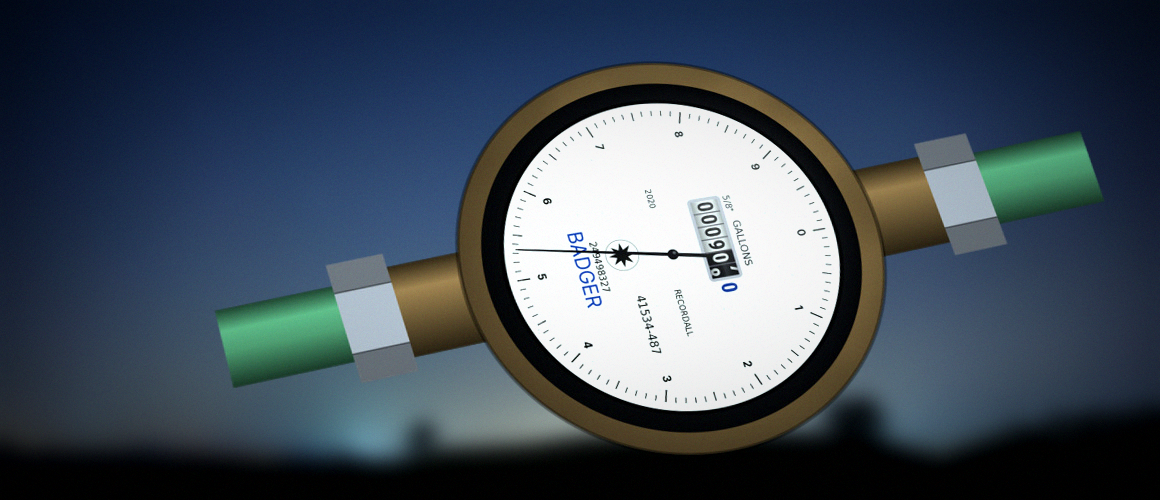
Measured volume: 9075.3 gal
